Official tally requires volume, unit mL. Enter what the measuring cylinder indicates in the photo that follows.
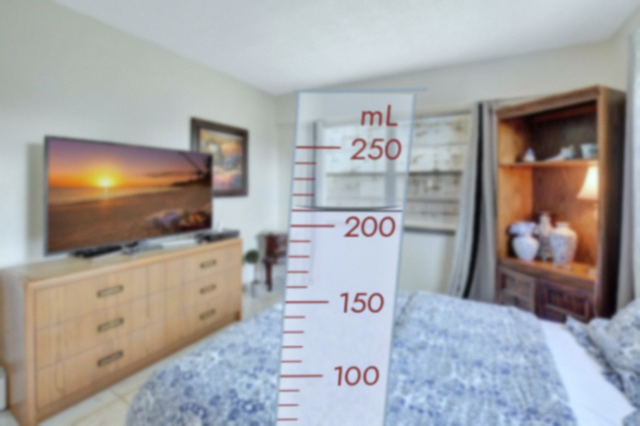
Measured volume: 210 mL
